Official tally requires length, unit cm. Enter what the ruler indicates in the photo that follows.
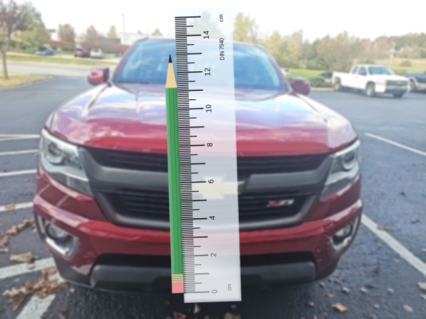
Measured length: 13 cm
